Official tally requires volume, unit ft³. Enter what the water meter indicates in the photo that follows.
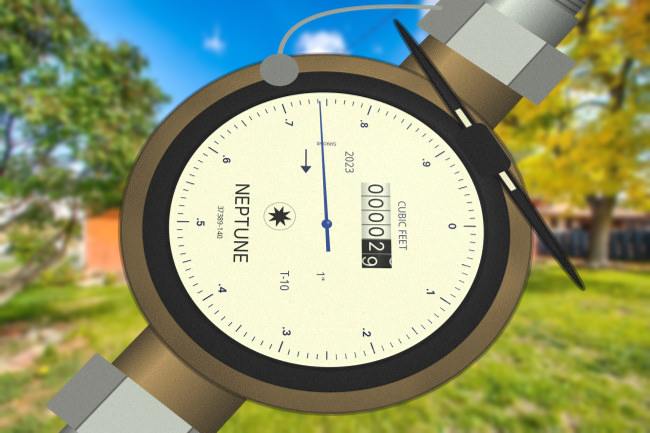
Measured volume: 28.74 ft³
